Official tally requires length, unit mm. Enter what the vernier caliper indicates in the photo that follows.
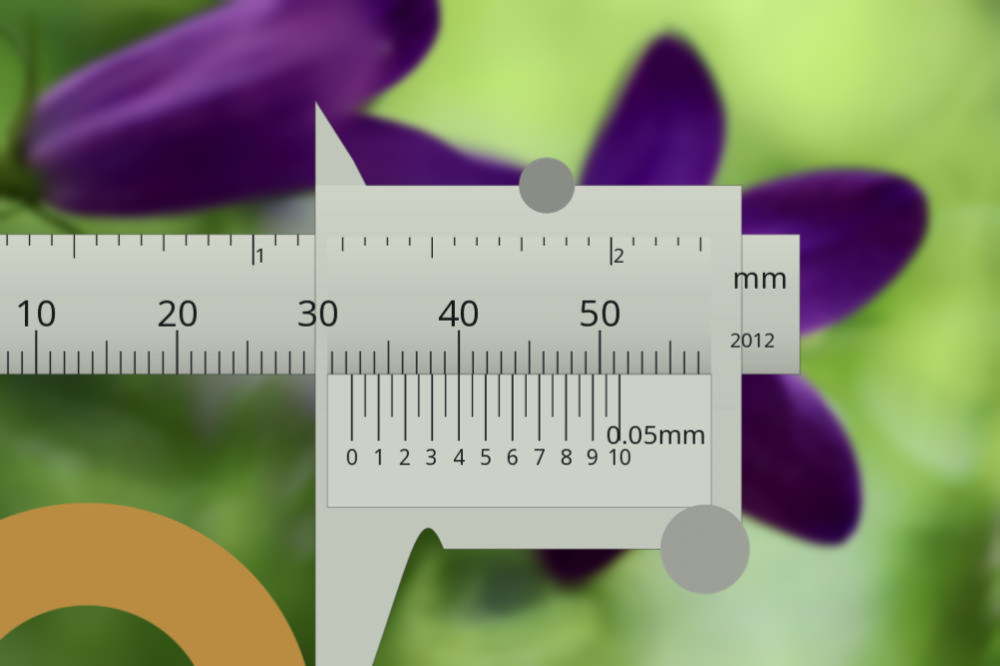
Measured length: 32.4 mm
